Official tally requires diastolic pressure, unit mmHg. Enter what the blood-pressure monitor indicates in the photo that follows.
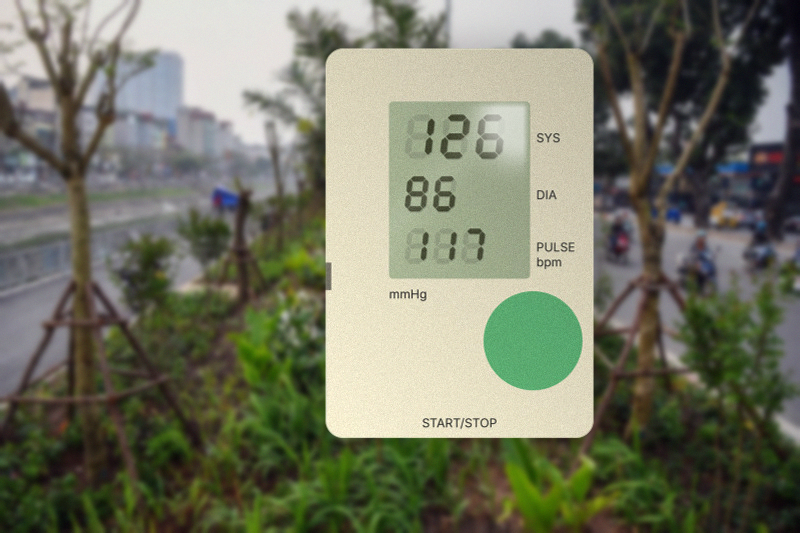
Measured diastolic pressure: 86 mmHg
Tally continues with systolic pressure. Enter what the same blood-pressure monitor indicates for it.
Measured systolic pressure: 126 mmHg
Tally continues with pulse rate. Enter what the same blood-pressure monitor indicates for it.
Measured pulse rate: 117 bpm
